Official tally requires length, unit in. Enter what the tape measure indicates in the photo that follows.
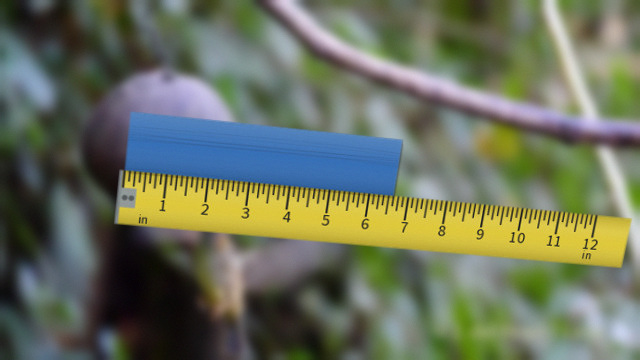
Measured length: 6.625 in
